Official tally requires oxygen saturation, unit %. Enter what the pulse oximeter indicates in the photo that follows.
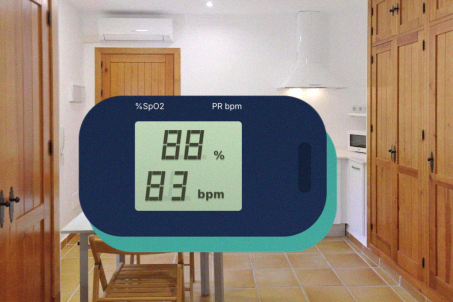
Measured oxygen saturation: 88 %
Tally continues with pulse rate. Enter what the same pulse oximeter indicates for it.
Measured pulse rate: 83 bpm
